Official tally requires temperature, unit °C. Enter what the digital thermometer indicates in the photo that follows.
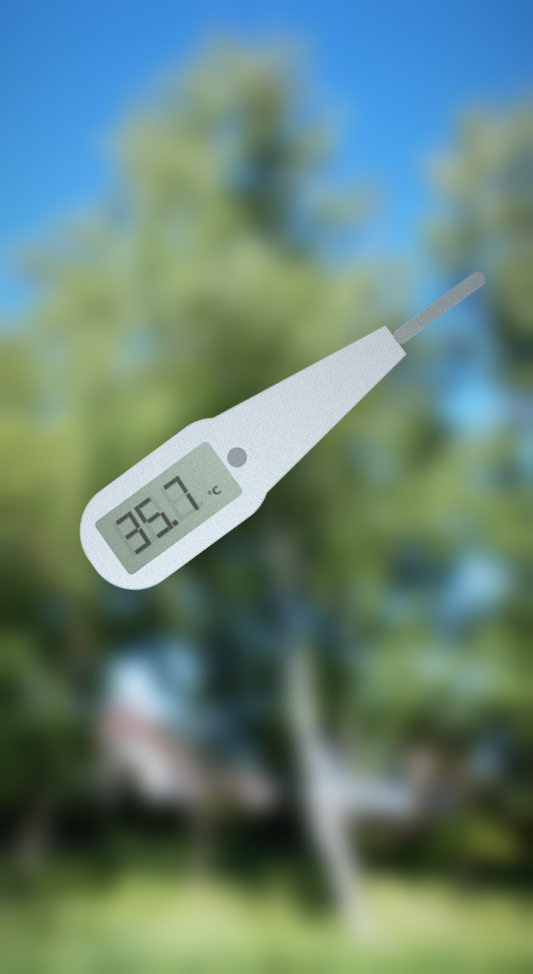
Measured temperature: 35.7 °C
